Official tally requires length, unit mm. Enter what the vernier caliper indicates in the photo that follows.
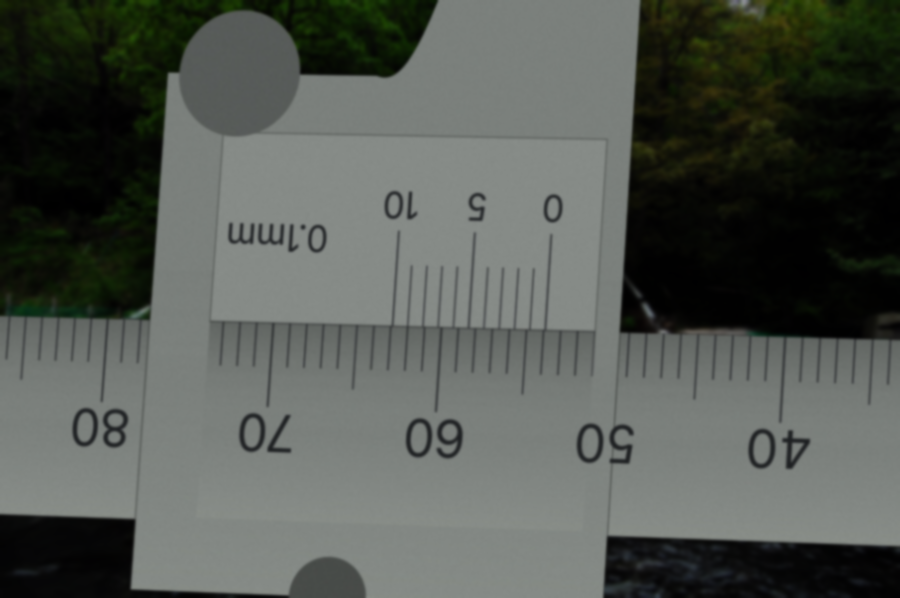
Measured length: 53.9 mm
